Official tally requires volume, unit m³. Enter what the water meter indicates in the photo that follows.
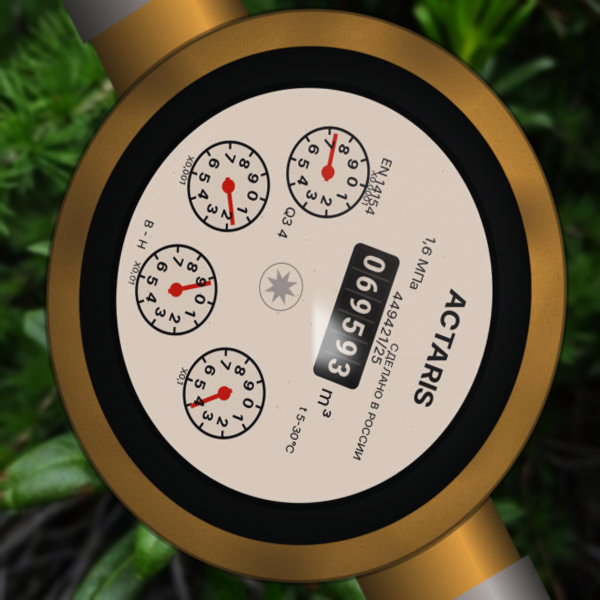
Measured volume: 69593.3917 m³
